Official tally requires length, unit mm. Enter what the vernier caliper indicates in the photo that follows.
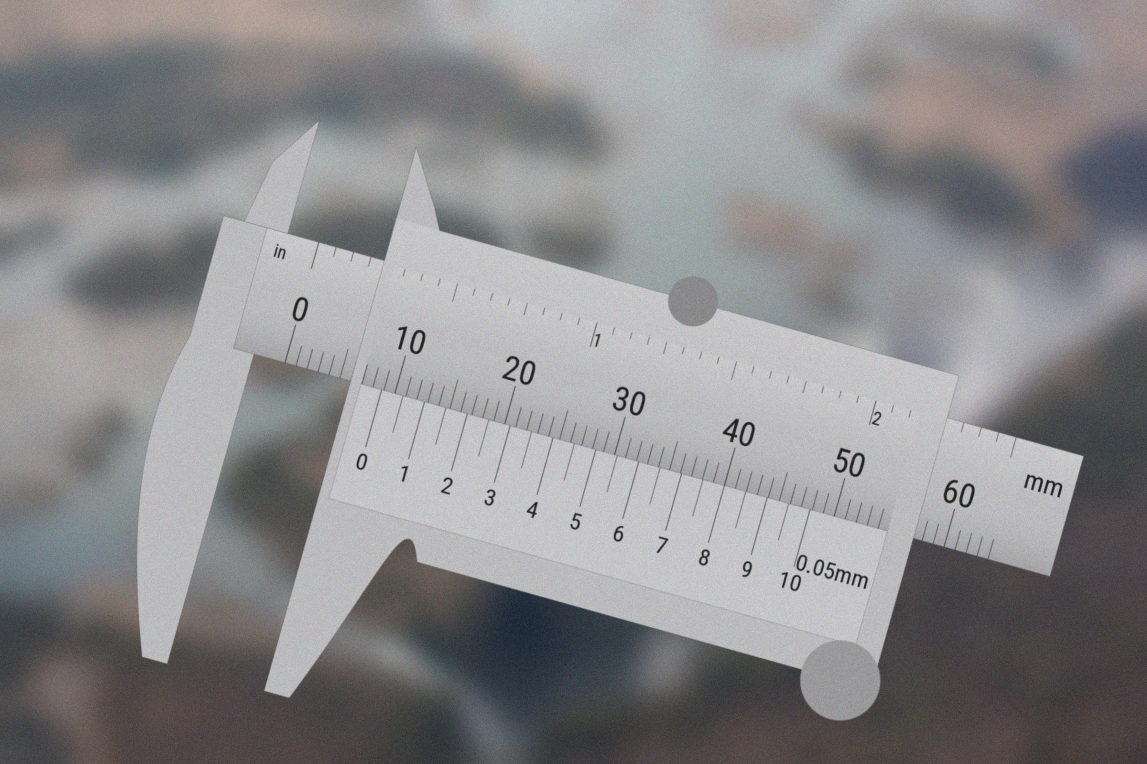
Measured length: 8.8 mm
